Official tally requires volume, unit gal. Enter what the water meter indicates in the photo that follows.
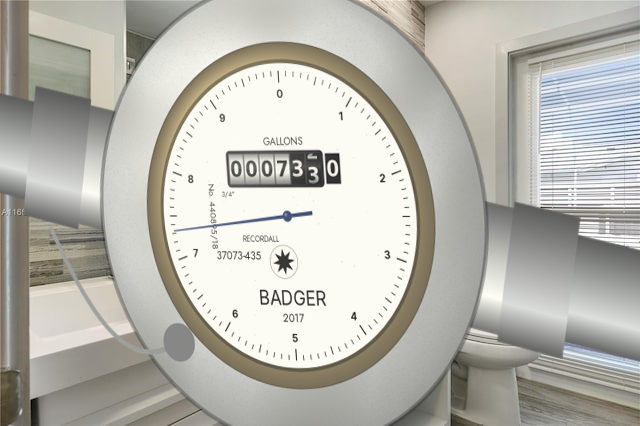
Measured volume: 7327.3 gal
